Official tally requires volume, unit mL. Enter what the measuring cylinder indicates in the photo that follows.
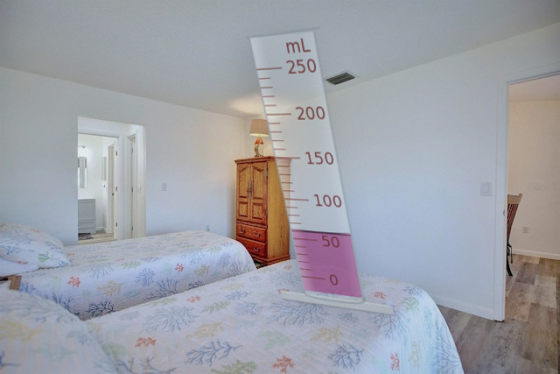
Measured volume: 60 mL
